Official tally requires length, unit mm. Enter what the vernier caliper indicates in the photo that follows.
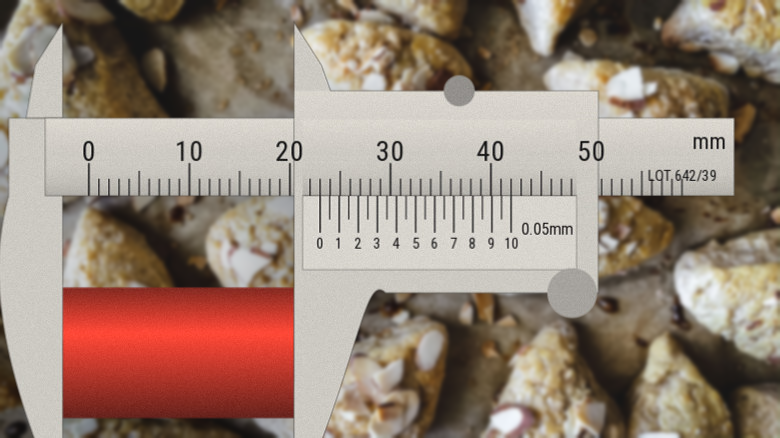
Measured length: 23.0 mm
